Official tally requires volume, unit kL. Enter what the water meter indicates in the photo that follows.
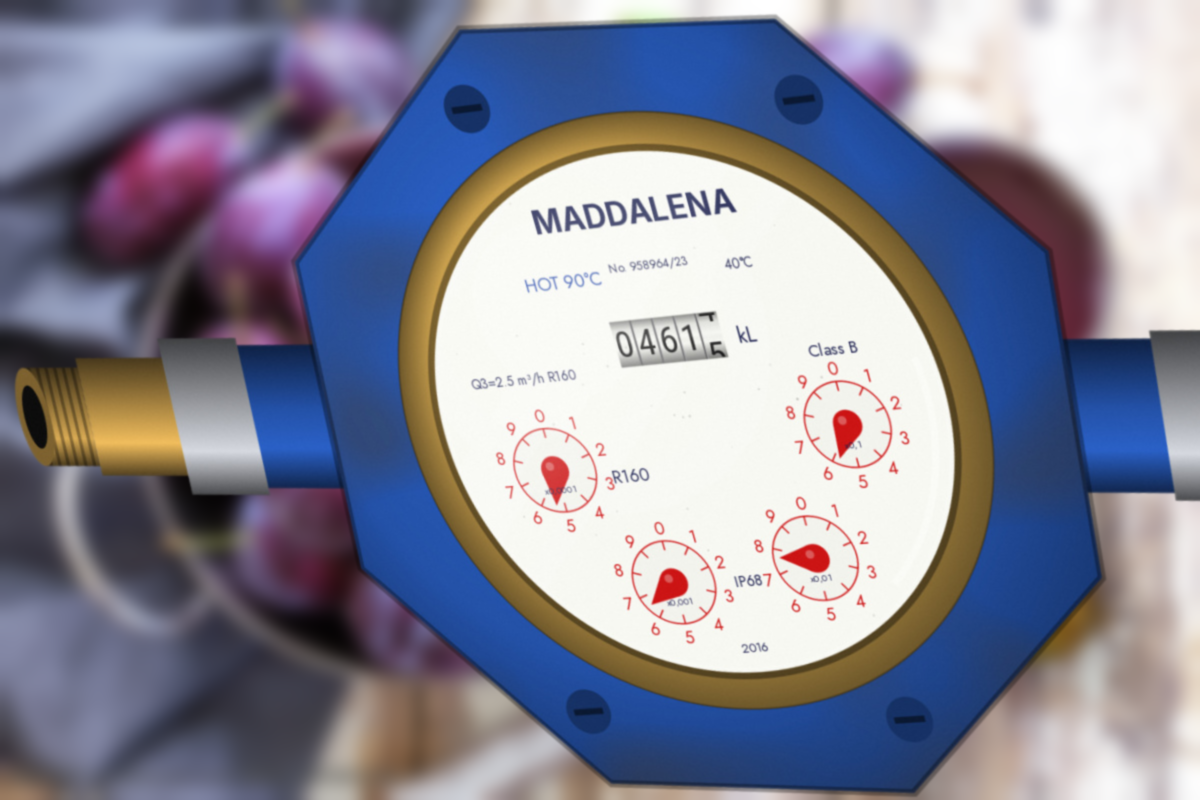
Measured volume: 4614.5765 kL
